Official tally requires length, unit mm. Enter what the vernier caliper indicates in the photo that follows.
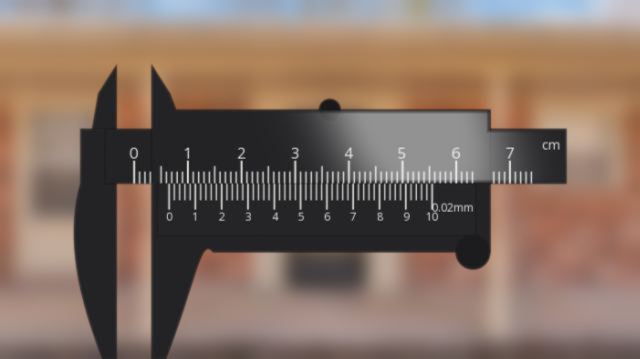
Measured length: 6.5 mm
